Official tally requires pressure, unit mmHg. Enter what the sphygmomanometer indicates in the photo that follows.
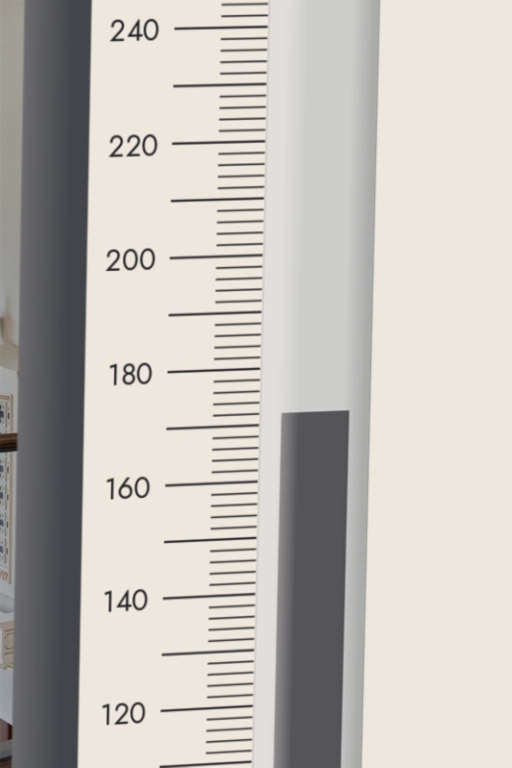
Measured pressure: 172 mmHg
